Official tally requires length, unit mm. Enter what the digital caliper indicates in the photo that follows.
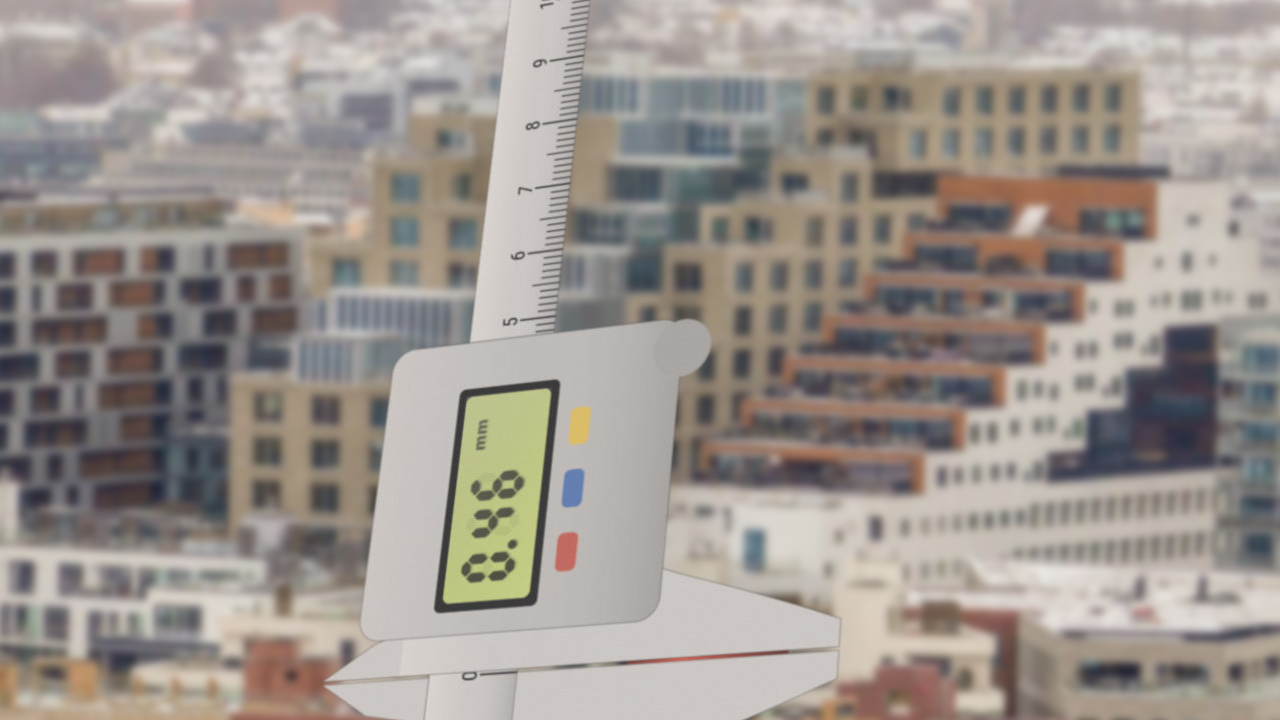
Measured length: 0.46 mm
